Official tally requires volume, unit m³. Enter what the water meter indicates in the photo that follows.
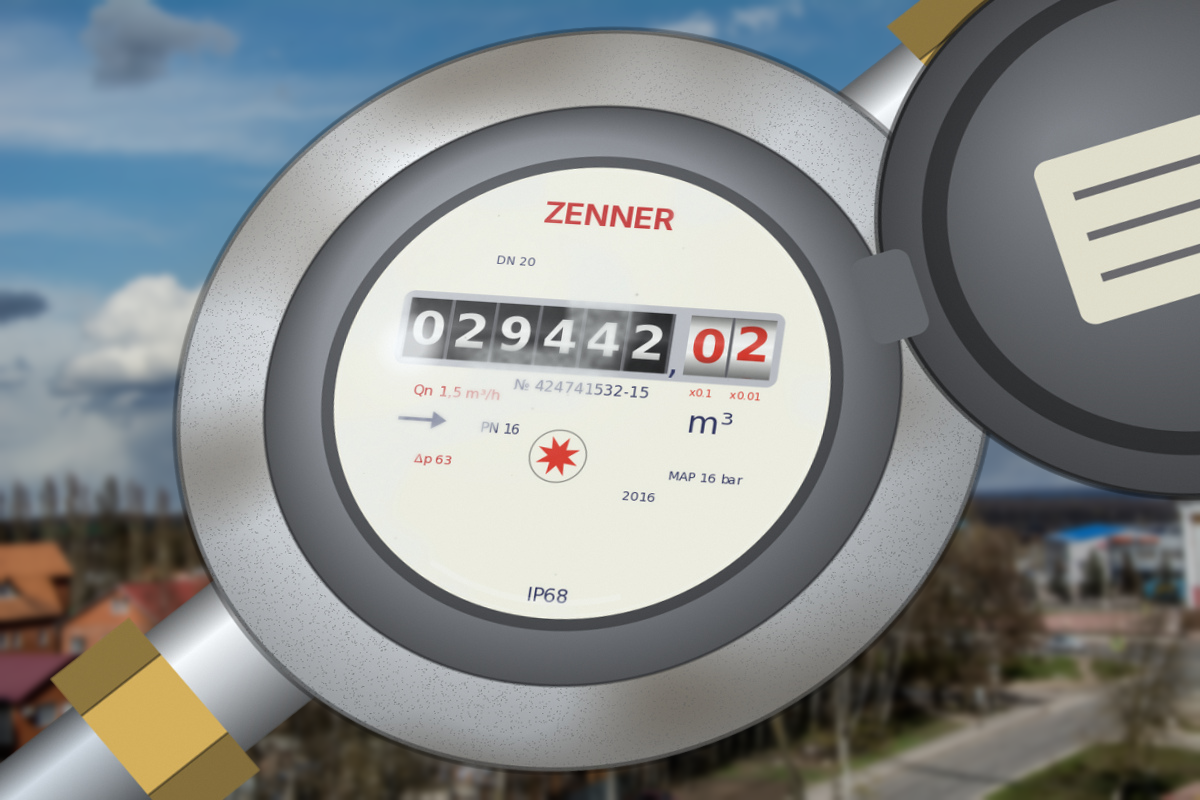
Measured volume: 29442.02 m³
